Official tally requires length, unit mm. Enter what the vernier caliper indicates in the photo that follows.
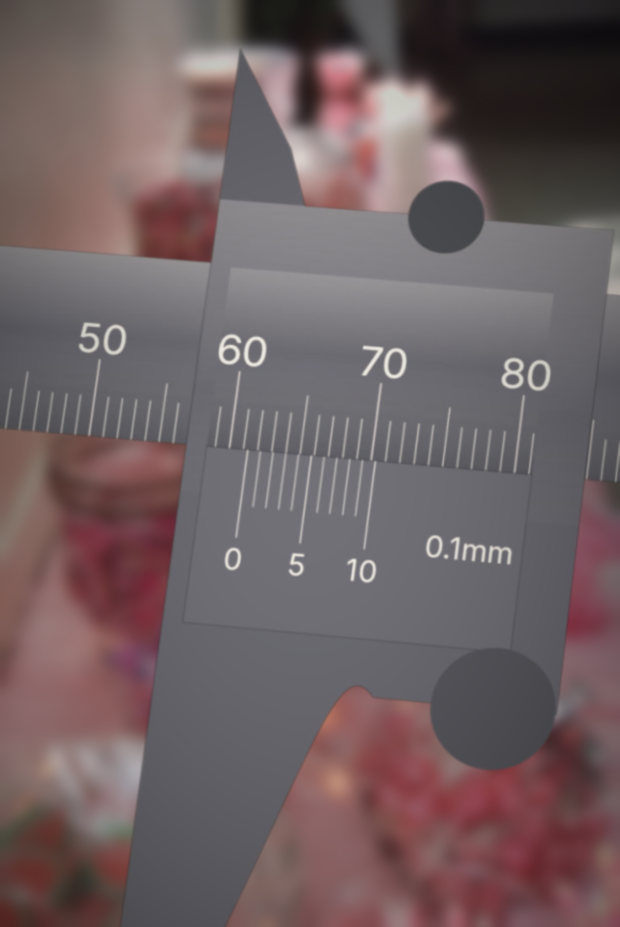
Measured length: 61.3 mm
